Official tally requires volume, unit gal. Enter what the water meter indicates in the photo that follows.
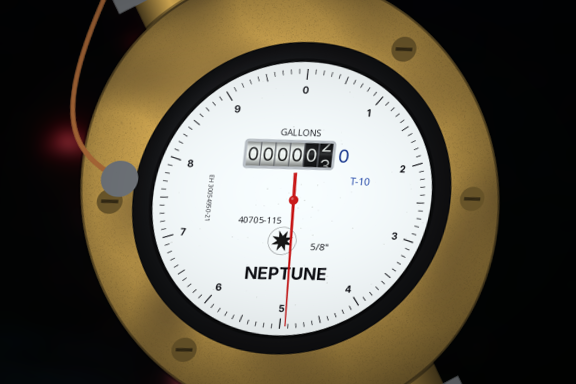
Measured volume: 24.9 gal
